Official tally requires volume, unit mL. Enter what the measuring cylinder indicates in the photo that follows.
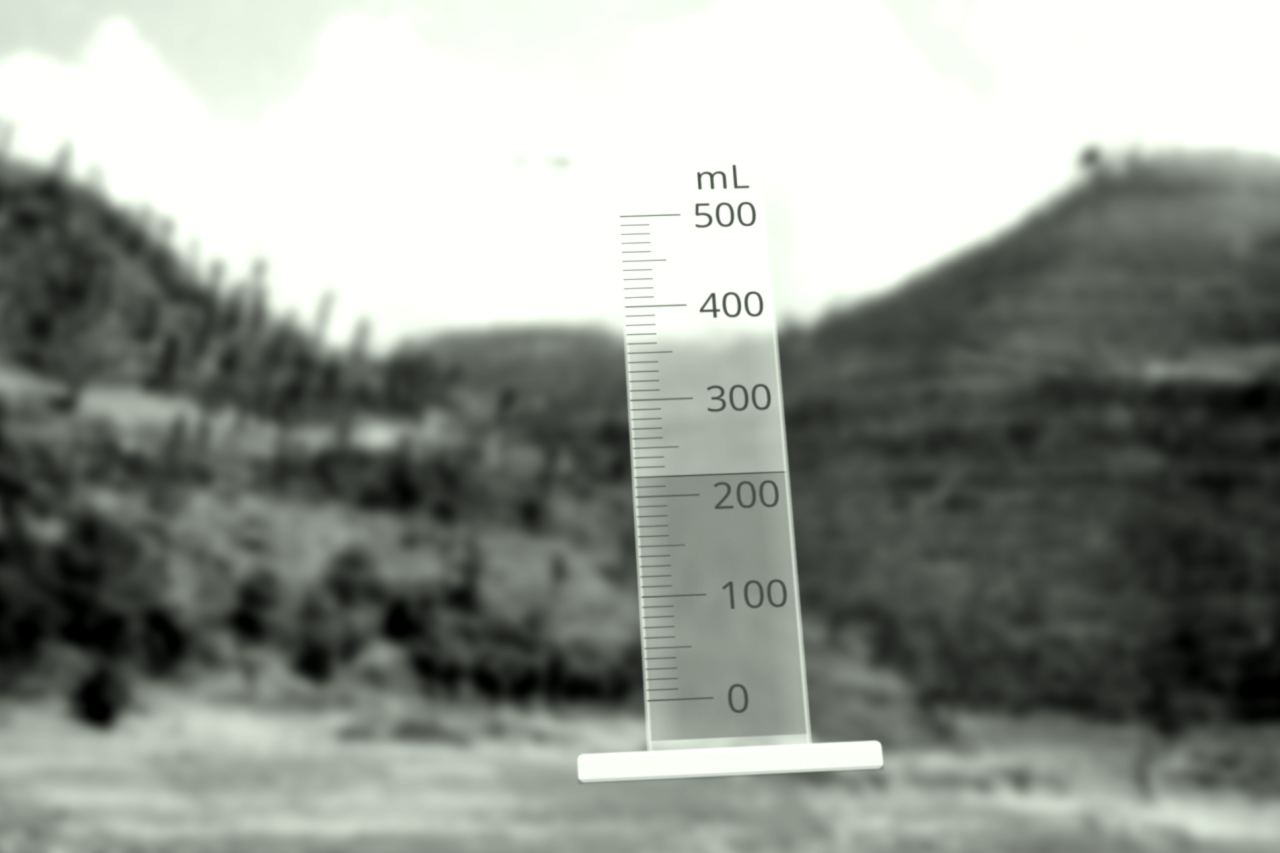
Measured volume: 220 mL
